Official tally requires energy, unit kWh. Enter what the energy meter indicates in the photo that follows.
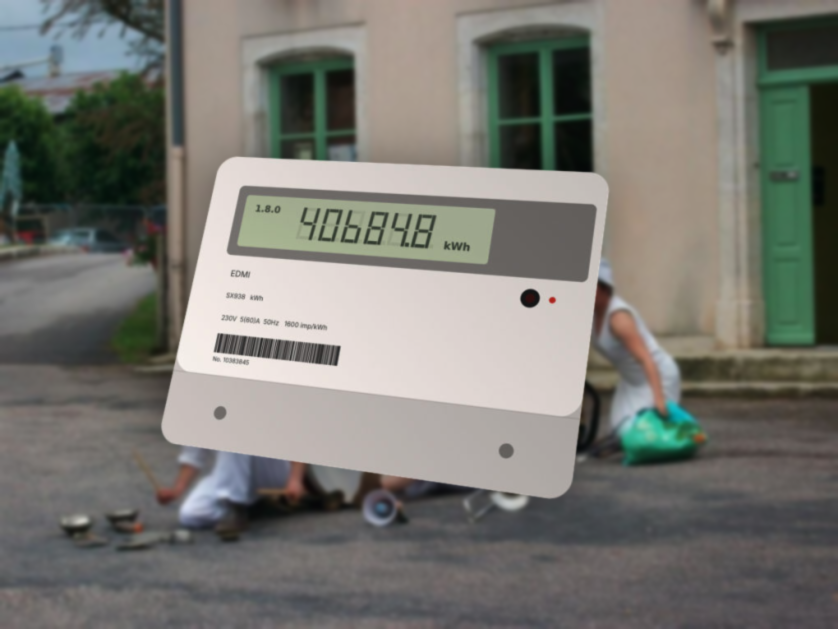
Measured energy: 40684.8 kWh
